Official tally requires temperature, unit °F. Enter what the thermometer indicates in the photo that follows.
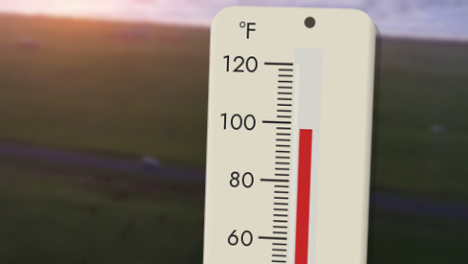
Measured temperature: 98 °F
